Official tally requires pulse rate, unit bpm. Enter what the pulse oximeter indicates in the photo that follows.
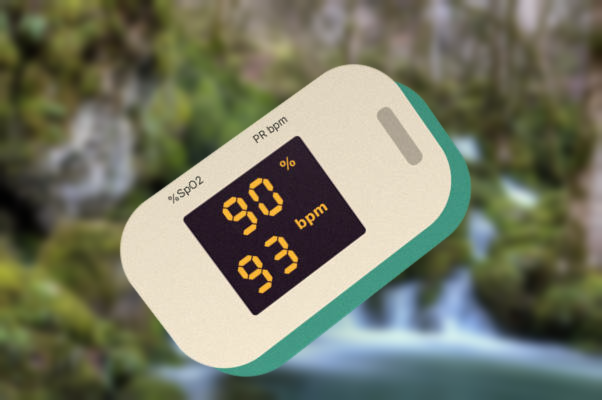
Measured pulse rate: 93 bpm
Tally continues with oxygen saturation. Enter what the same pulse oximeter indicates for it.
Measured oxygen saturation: 90 %
